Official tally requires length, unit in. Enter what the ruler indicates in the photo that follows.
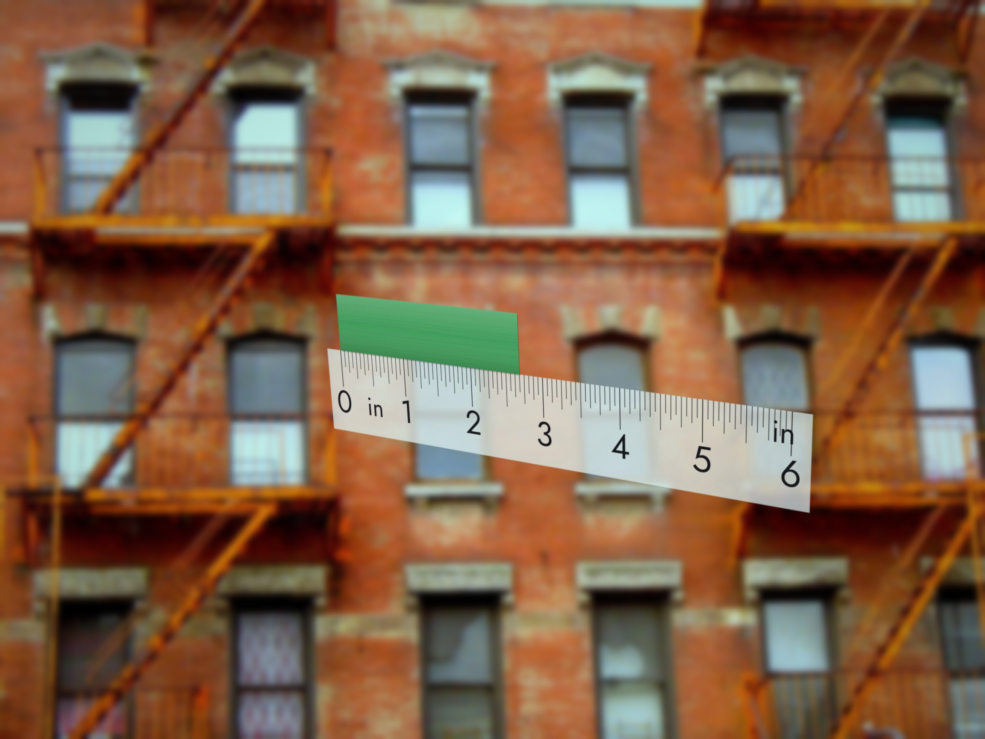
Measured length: 2.6875 in
